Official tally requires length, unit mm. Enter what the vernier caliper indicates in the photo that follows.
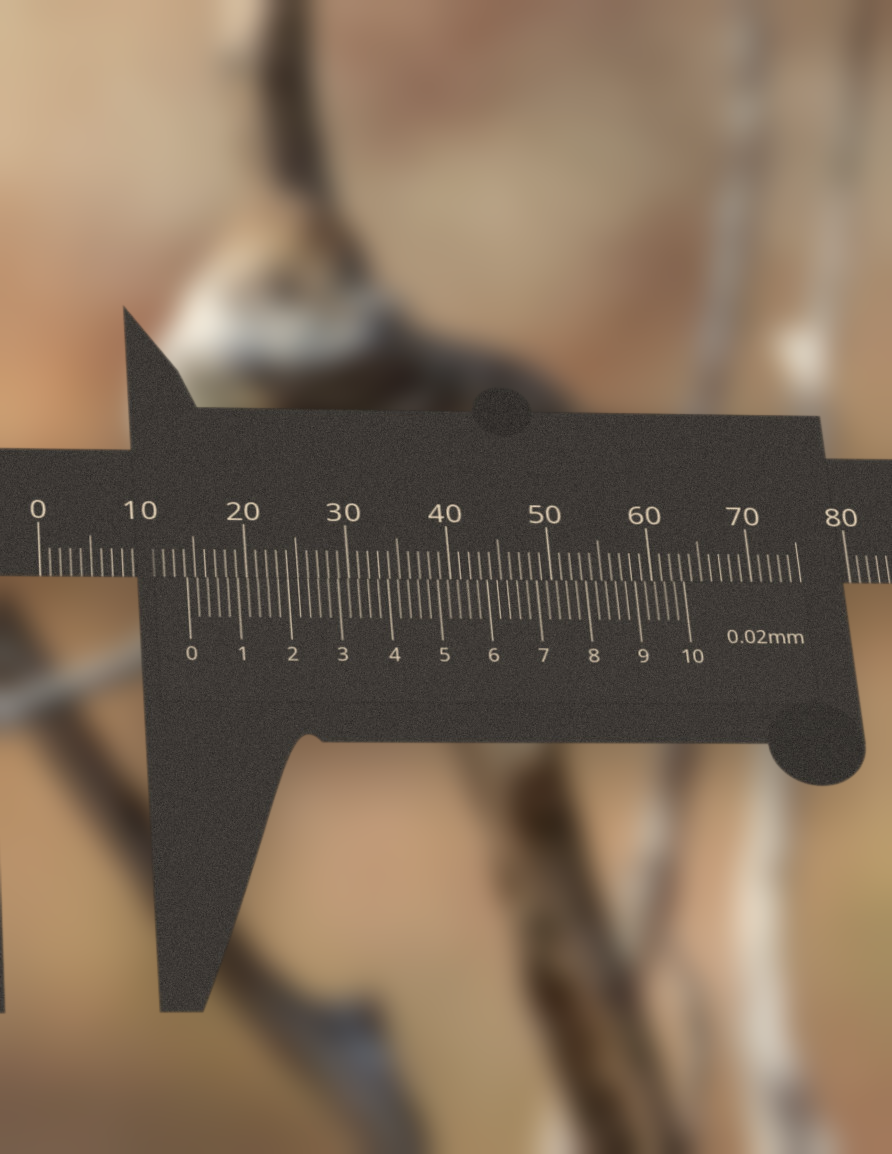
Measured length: 14.2 mm
